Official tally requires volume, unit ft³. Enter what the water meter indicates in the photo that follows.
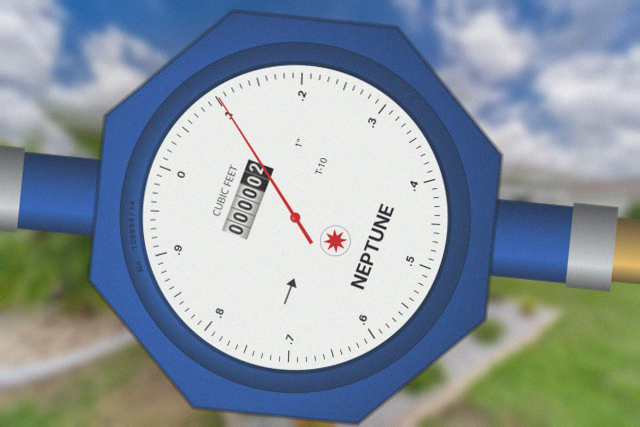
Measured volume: 2.10 ft³
